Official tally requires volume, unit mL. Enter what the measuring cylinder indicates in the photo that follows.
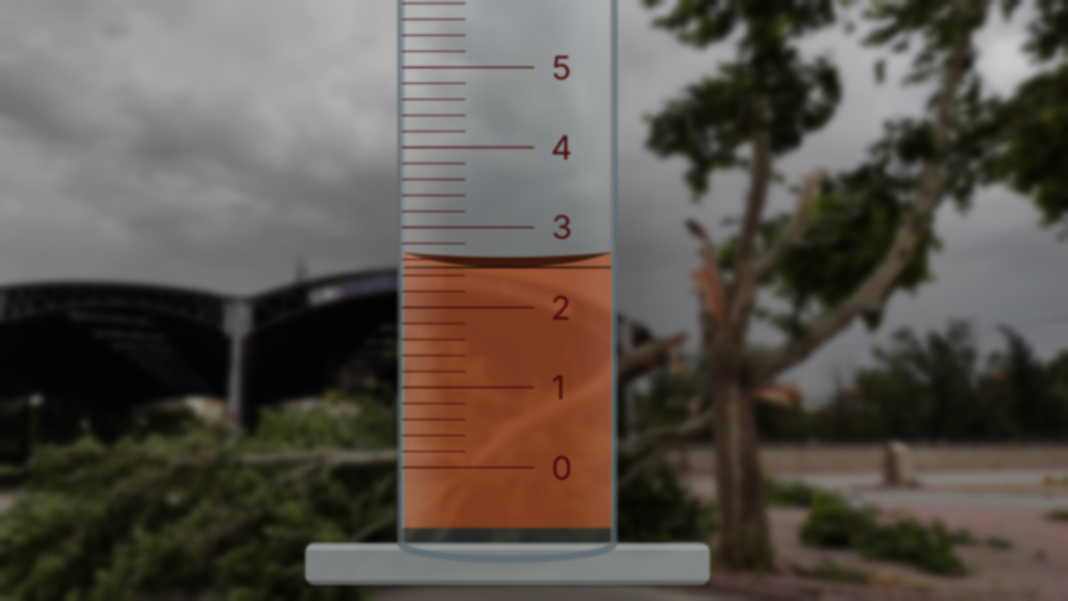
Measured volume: 2.5 mL
